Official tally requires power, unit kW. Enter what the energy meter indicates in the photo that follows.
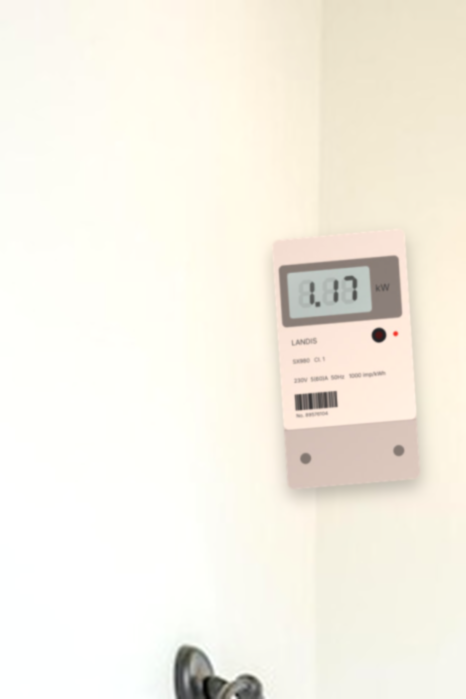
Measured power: 1.17 kW
